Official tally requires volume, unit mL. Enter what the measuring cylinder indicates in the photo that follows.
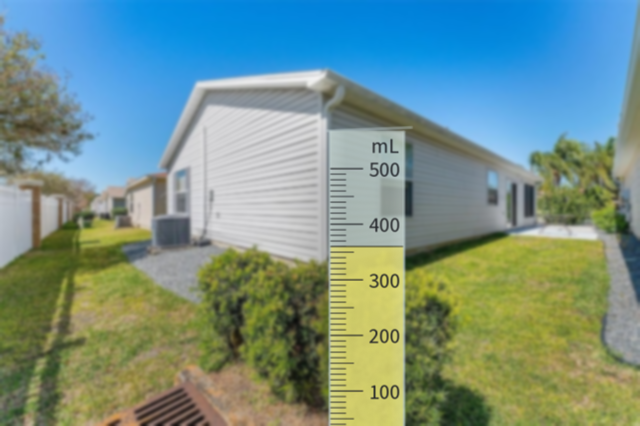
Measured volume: 360 mL
